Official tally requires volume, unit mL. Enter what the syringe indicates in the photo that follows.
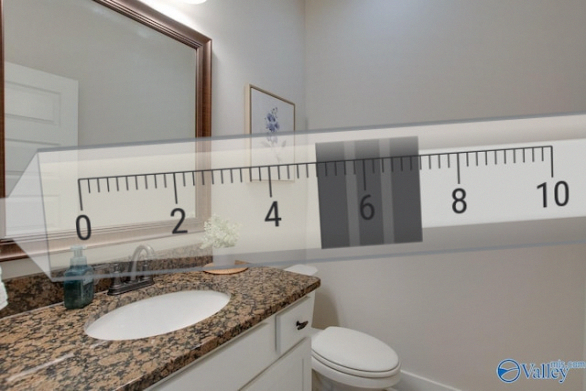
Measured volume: 5 mL
